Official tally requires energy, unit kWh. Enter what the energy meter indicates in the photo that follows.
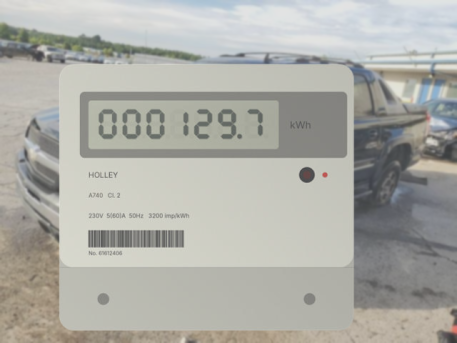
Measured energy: 129.7 kWh
